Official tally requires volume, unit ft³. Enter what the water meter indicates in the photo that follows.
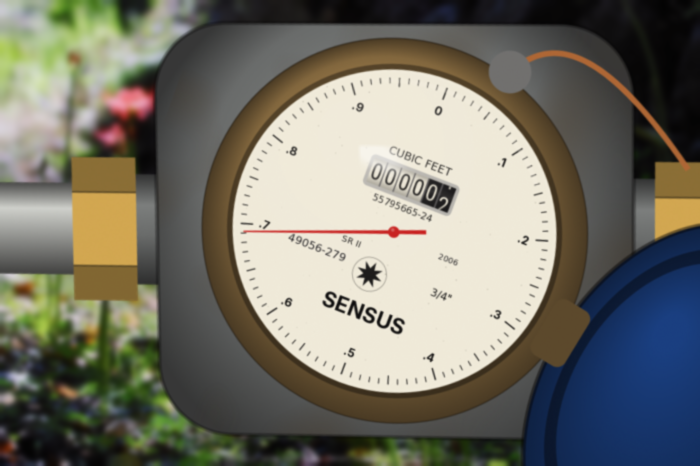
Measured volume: 1.69 ft³
